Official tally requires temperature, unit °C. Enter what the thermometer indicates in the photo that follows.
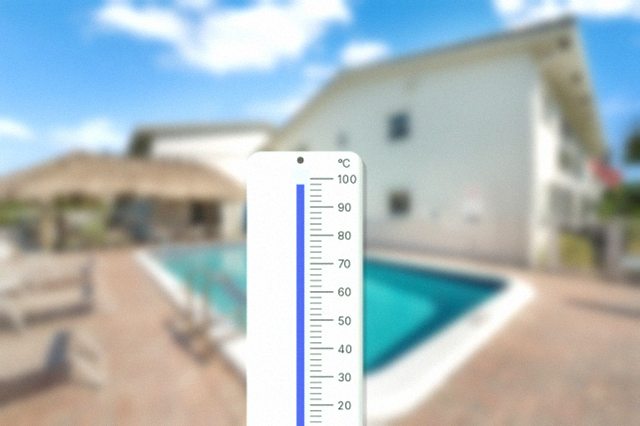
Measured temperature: 98 °C
